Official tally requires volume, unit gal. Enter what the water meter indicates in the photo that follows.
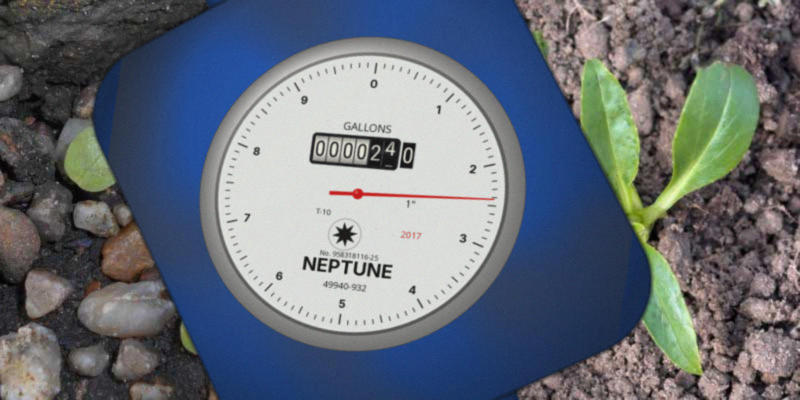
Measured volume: 242.4 gal
